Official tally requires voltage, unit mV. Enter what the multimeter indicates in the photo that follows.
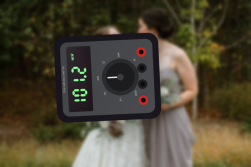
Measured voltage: 101.2 mV
